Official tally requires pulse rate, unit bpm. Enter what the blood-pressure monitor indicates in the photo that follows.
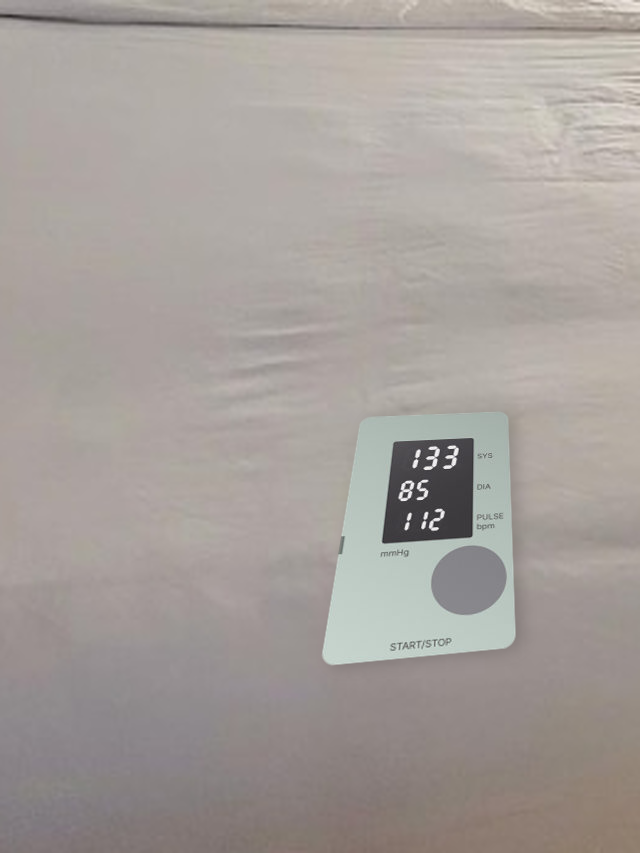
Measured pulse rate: 112 bpm
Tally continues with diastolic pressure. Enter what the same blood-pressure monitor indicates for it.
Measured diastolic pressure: 85 mmHg
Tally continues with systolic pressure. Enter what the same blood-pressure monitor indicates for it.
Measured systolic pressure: 133 mmHg
